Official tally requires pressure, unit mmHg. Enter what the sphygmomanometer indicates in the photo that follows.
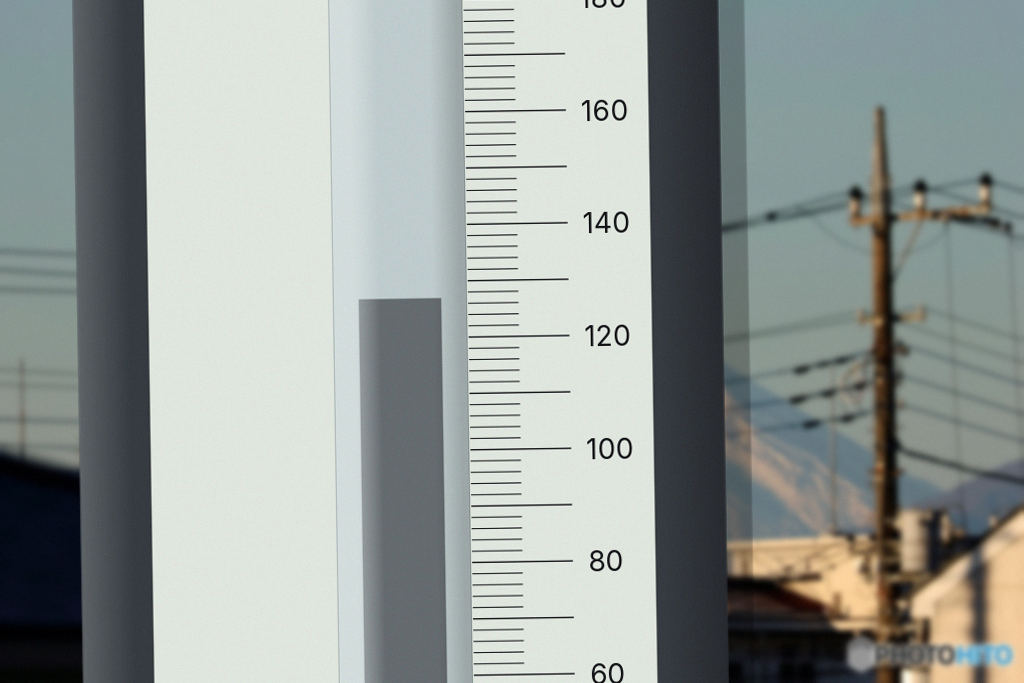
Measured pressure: 127 mmHg
